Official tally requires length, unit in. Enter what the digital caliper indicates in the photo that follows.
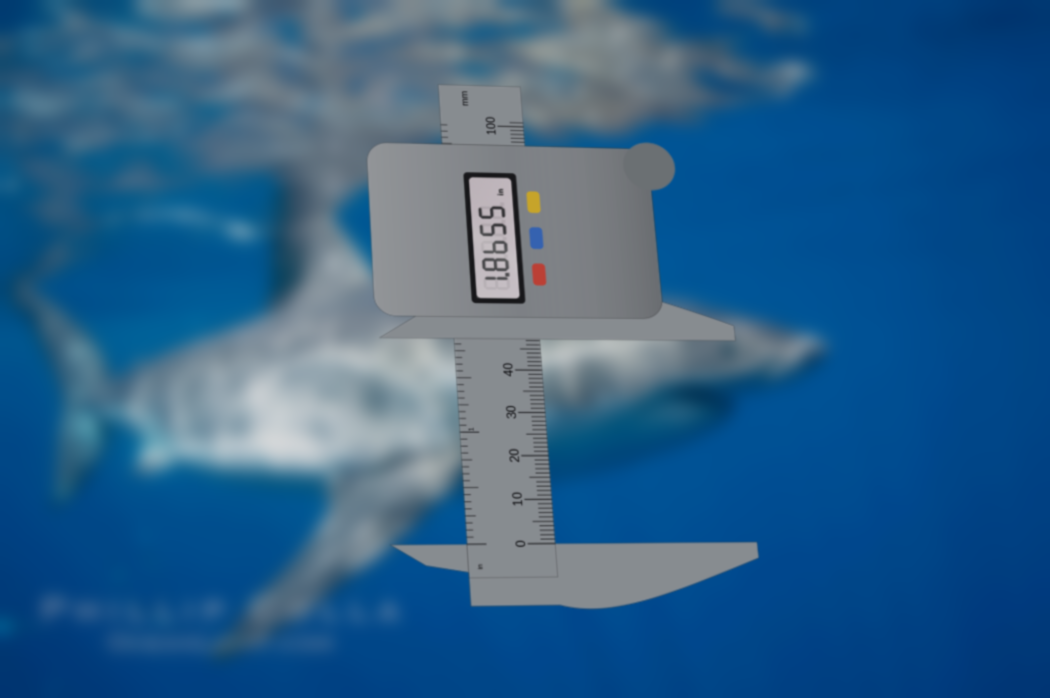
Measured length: 1.8655 in
